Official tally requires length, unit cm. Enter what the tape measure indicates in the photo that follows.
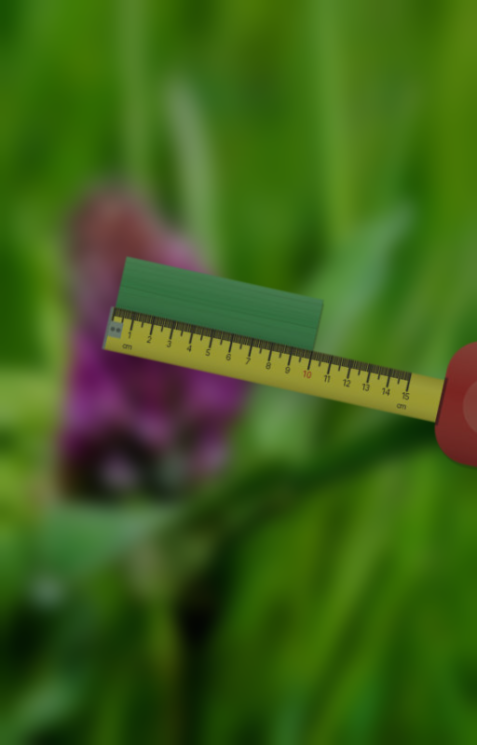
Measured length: 10 cm
